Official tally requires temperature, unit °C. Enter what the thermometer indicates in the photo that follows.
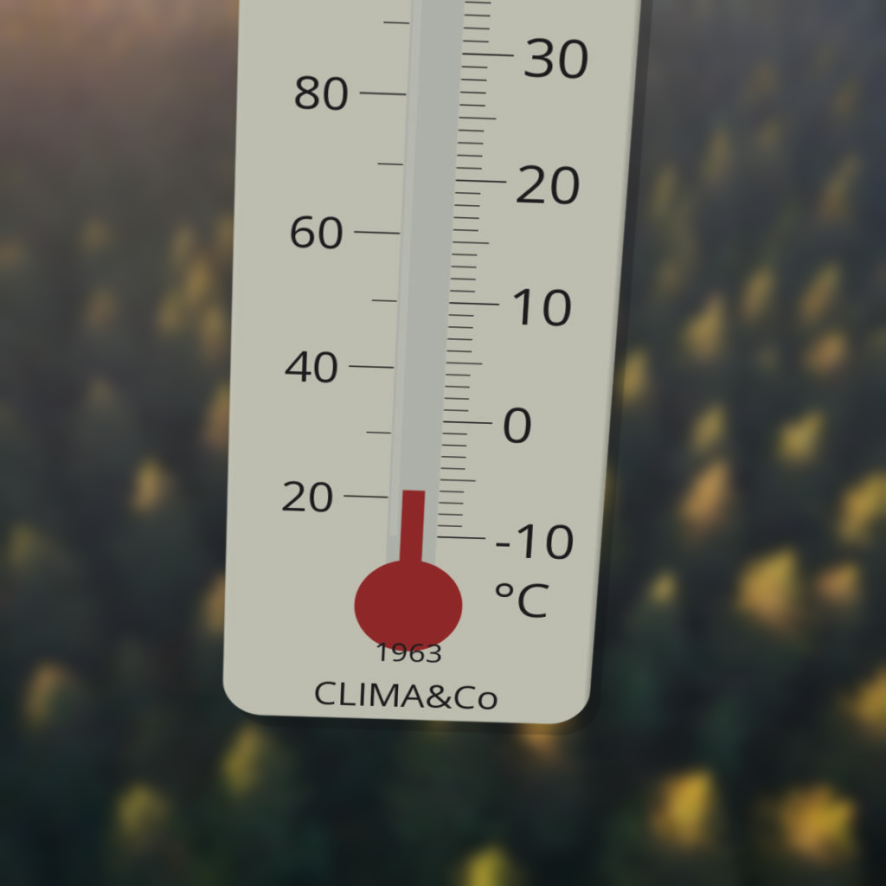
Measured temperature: -6 °C
